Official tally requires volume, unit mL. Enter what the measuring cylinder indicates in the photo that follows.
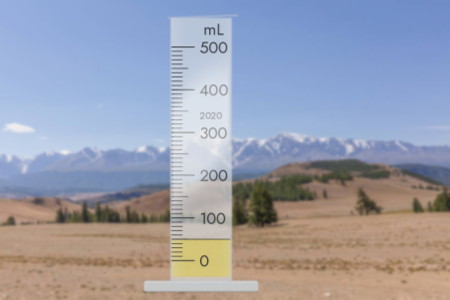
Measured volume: 50 mL
